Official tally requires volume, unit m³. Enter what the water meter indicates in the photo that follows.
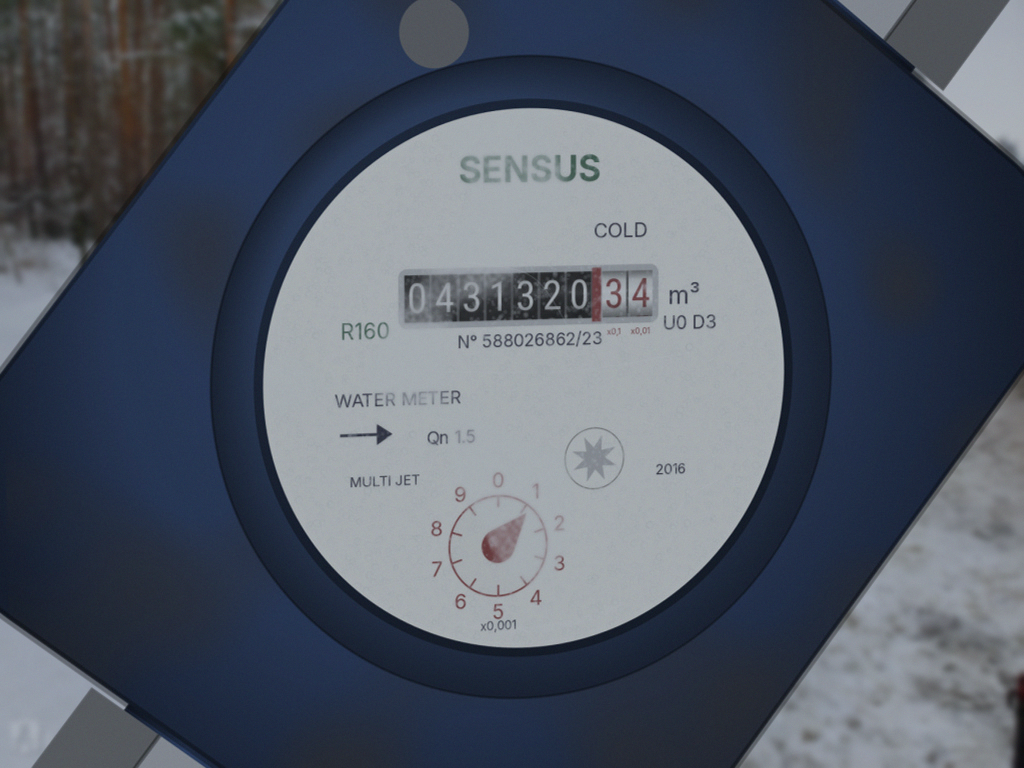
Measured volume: 431320.341 m³
